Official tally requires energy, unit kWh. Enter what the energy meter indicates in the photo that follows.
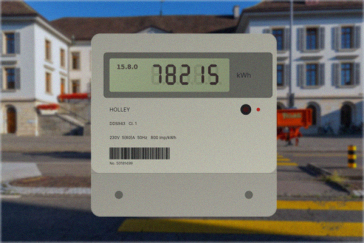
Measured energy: 78215 kWh
